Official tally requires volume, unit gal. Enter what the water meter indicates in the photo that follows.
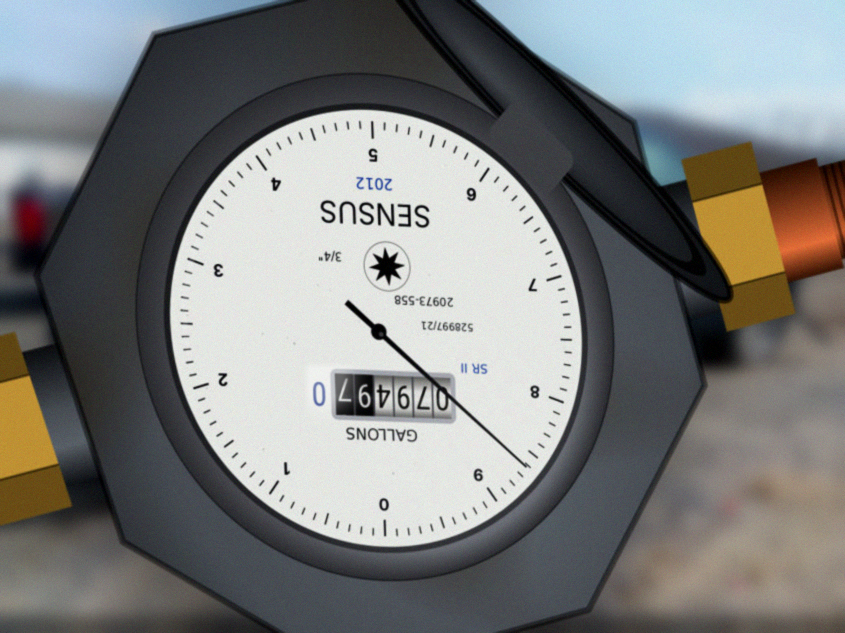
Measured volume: 794968.6 gal
